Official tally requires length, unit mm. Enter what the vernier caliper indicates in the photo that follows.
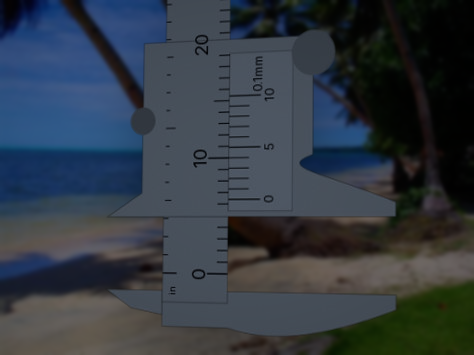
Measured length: 6.4 mm
